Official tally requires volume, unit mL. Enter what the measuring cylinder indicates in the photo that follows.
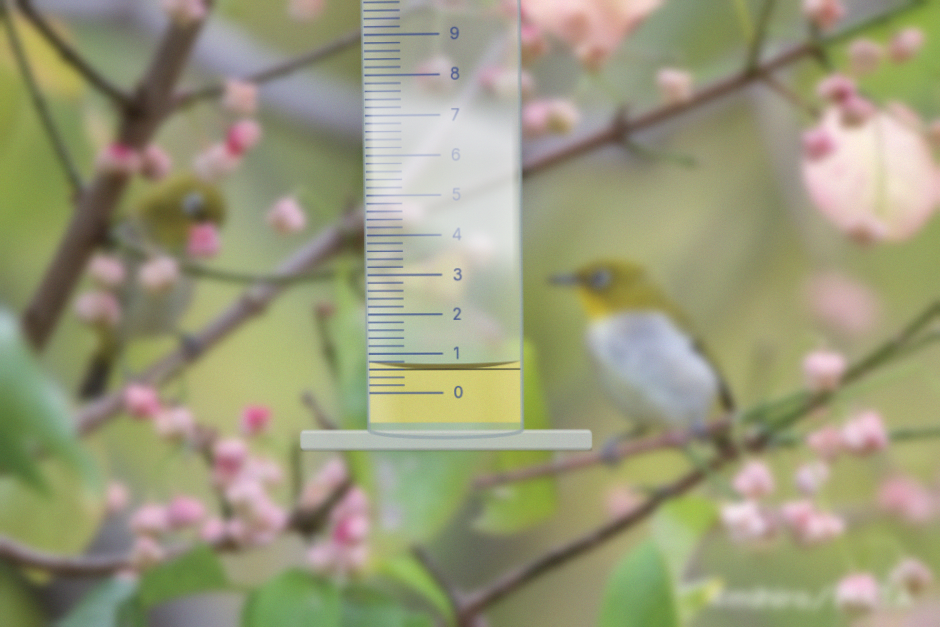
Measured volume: 0.6 mL
